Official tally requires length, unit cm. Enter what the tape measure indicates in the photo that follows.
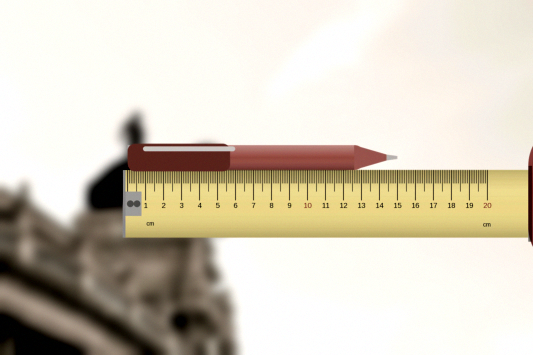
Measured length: 15 cm
